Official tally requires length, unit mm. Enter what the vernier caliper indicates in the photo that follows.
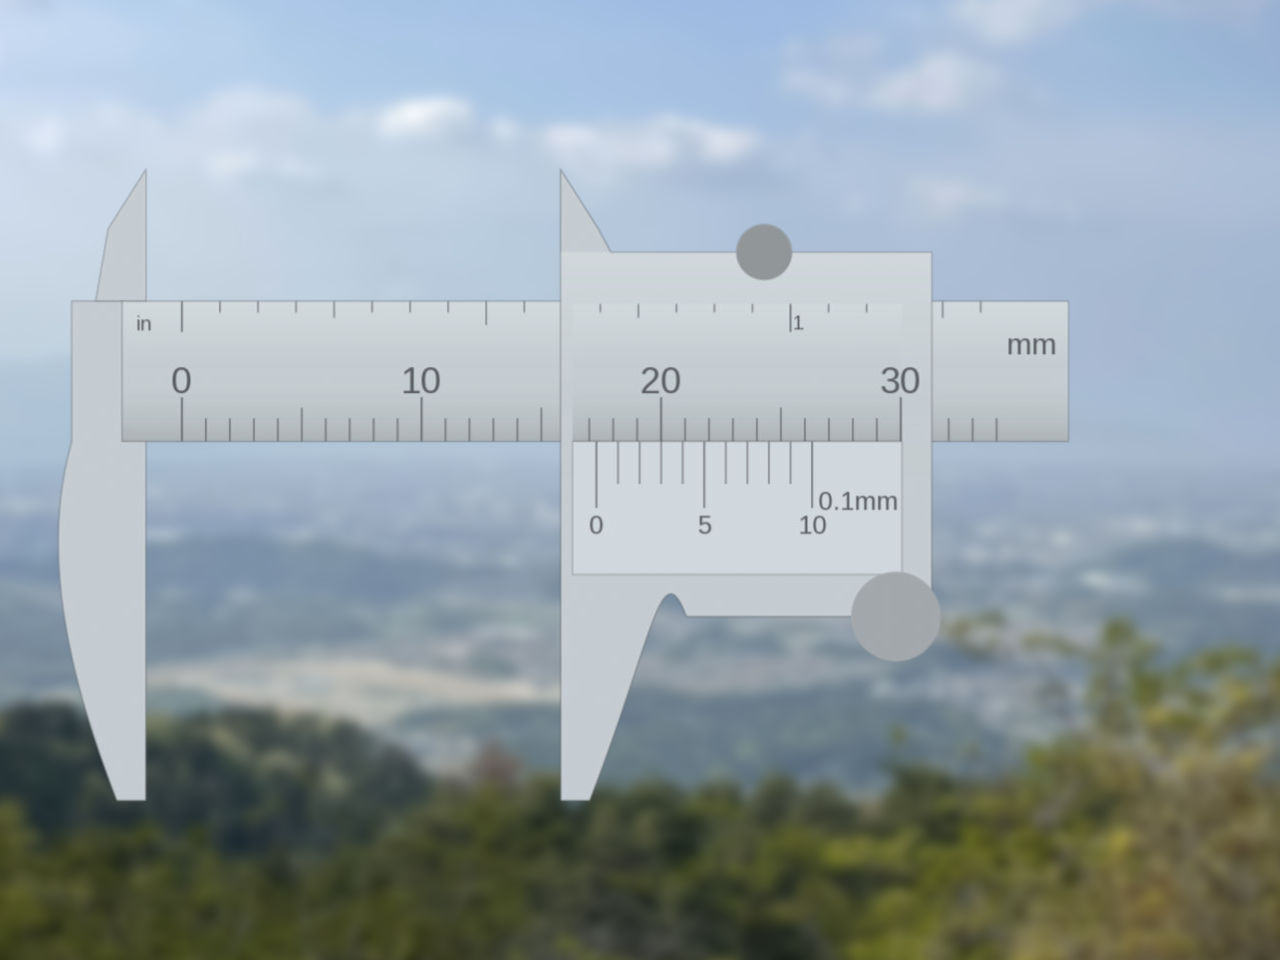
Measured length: 17.3 mm
